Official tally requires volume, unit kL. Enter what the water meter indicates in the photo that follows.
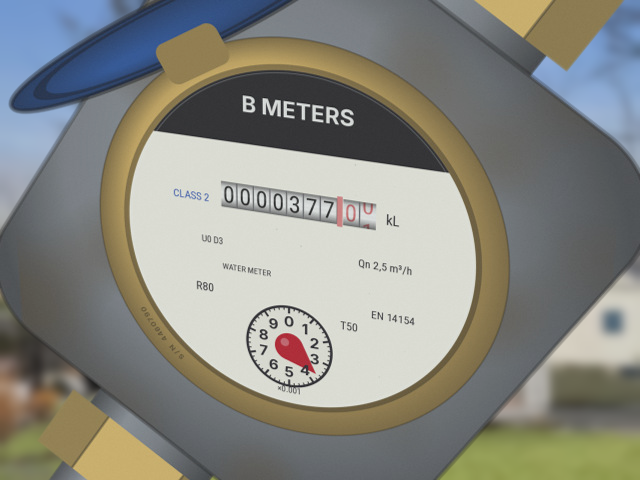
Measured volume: 377.003 kL
